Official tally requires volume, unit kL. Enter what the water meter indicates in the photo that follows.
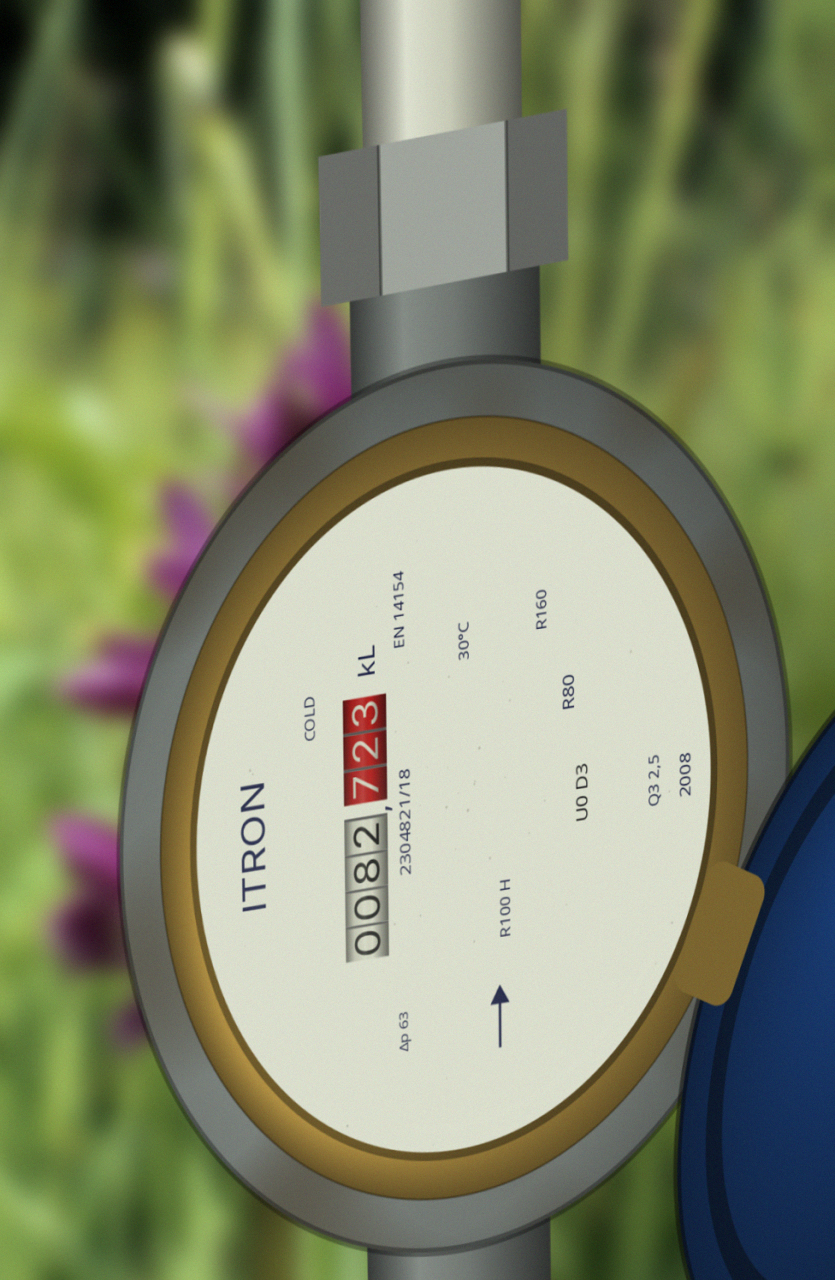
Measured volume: 82.723 kL
